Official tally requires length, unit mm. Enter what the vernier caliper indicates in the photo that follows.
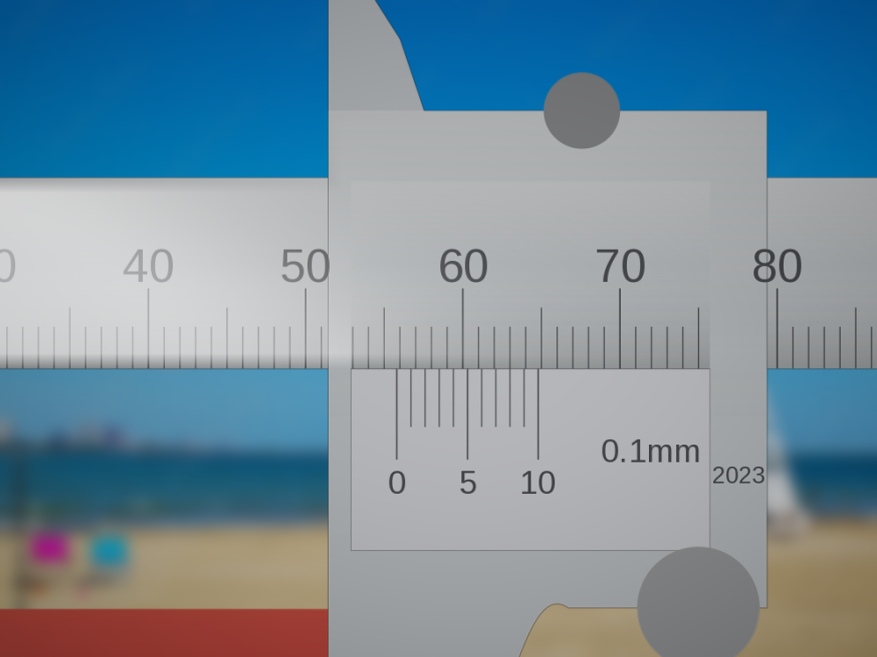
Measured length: 55.8 mm
